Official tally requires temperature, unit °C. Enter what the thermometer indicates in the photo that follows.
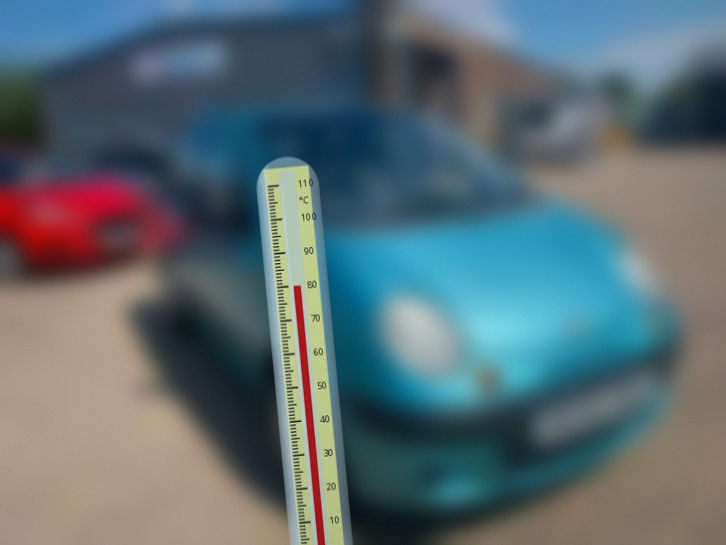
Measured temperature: 80 °C
